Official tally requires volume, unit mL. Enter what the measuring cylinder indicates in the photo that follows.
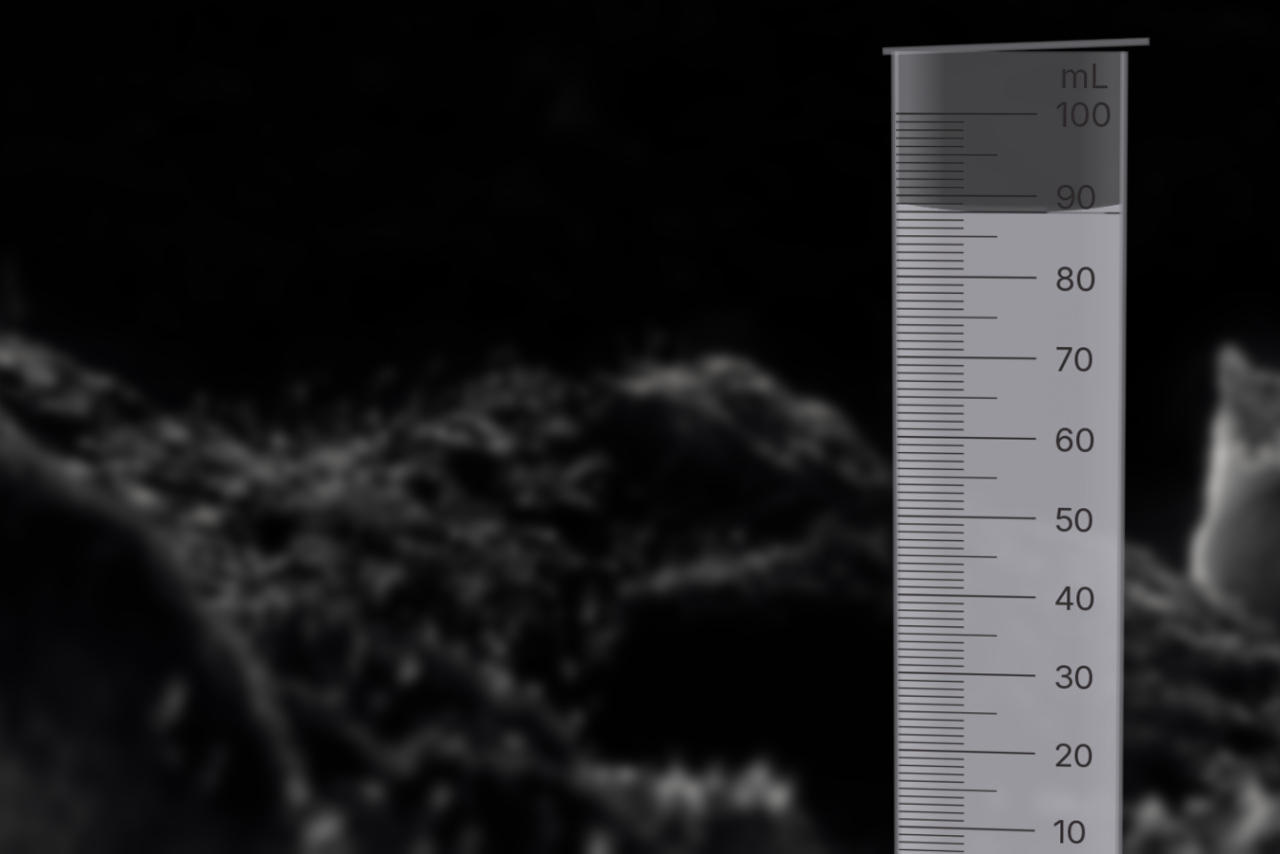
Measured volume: 88 mL
